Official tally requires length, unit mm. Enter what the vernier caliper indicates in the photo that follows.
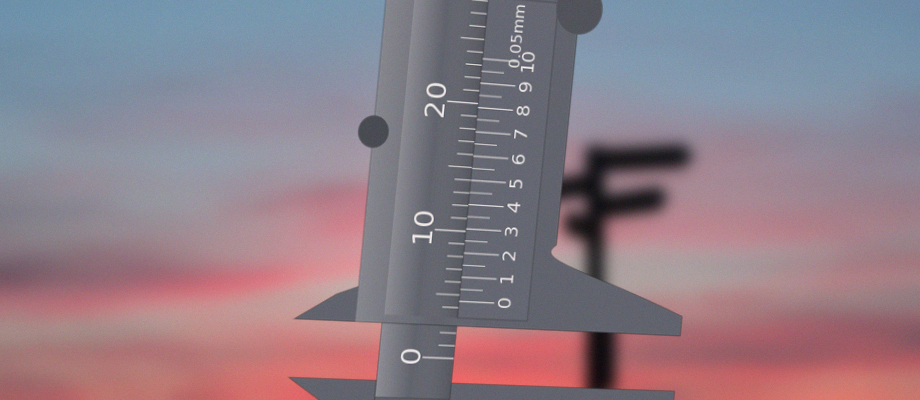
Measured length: 4.5 mm
